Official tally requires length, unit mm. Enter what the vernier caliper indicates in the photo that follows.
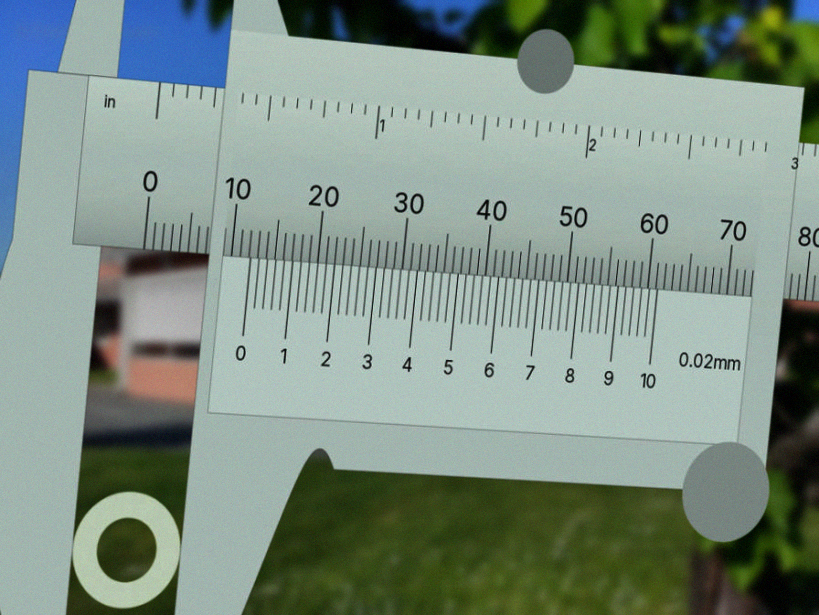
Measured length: 12.2 mm
